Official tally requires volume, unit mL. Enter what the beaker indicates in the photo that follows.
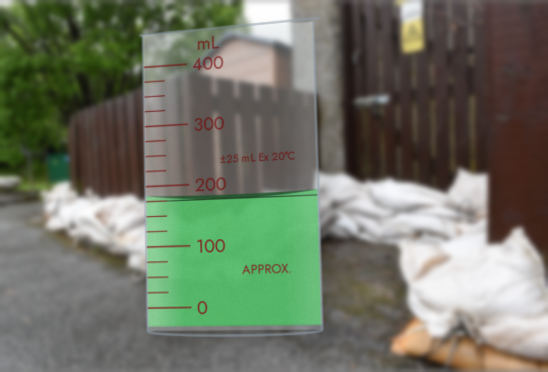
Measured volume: 175 mL
